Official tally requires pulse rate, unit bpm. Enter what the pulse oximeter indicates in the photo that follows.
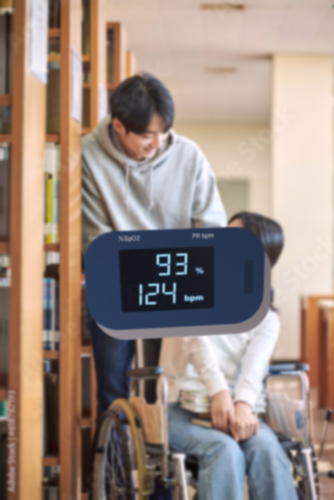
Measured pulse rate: 124 bpm
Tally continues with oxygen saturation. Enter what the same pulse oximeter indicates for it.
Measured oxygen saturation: 93 %
